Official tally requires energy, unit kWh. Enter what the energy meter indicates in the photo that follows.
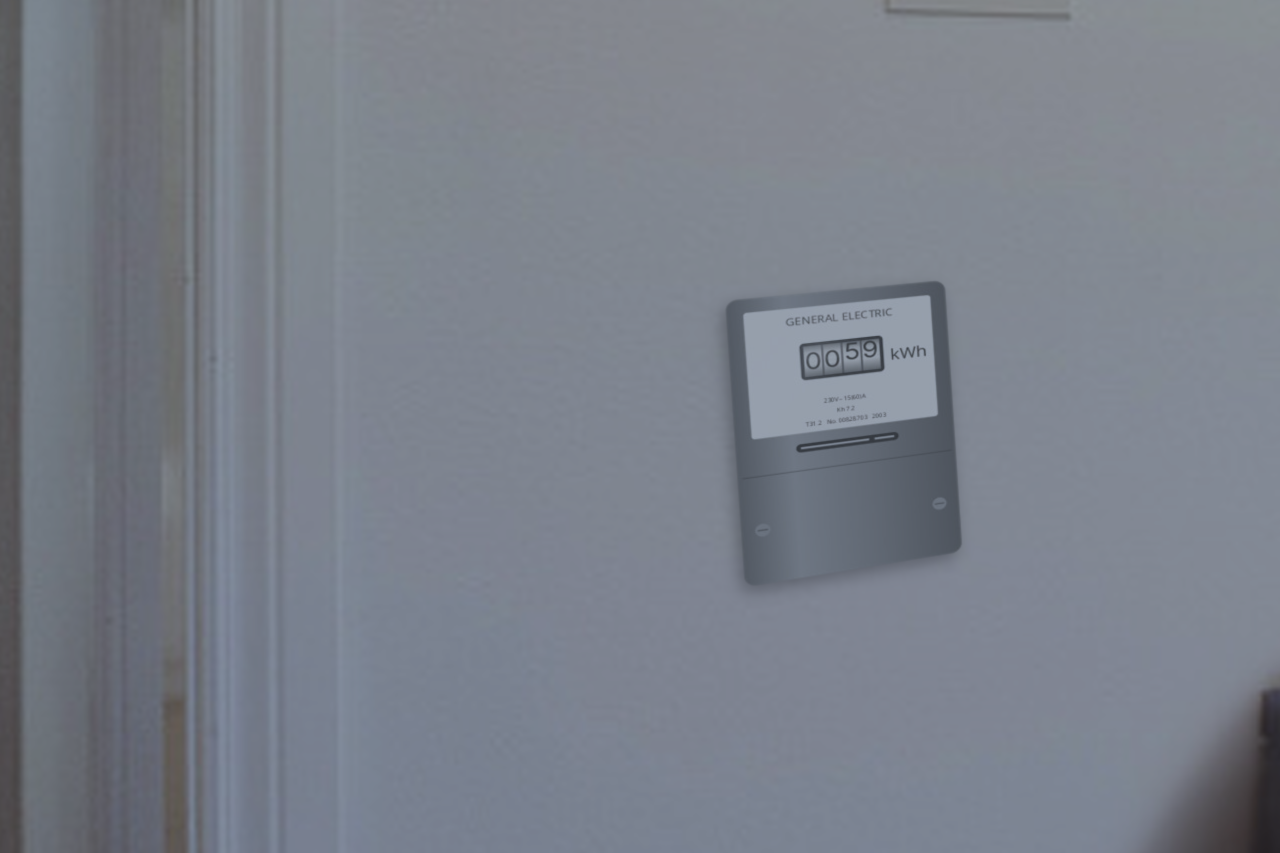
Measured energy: 59 kWh
